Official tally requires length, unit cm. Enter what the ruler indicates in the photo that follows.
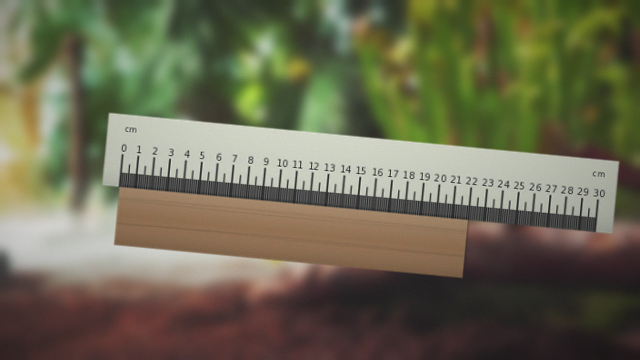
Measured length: 22 cm
